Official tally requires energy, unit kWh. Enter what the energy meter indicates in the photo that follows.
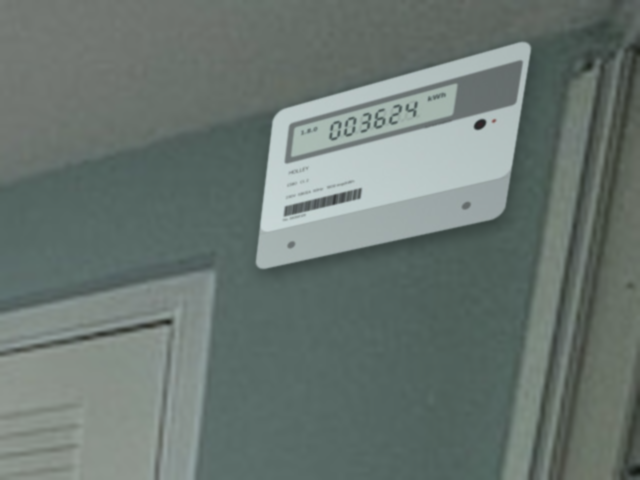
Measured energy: 3624 kWh
